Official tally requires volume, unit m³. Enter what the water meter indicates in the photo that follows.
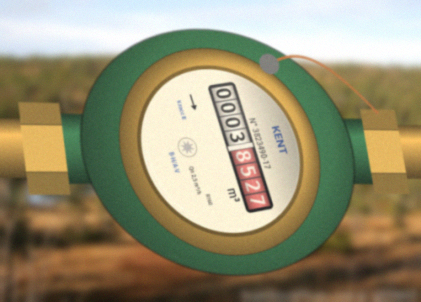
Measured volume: 3.8527 m³
